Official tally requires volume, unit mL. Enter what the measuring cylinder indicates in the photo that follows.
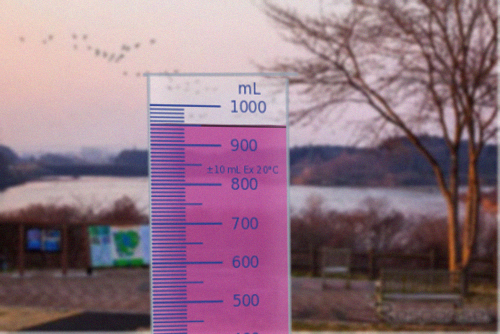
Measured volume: 950 mL
